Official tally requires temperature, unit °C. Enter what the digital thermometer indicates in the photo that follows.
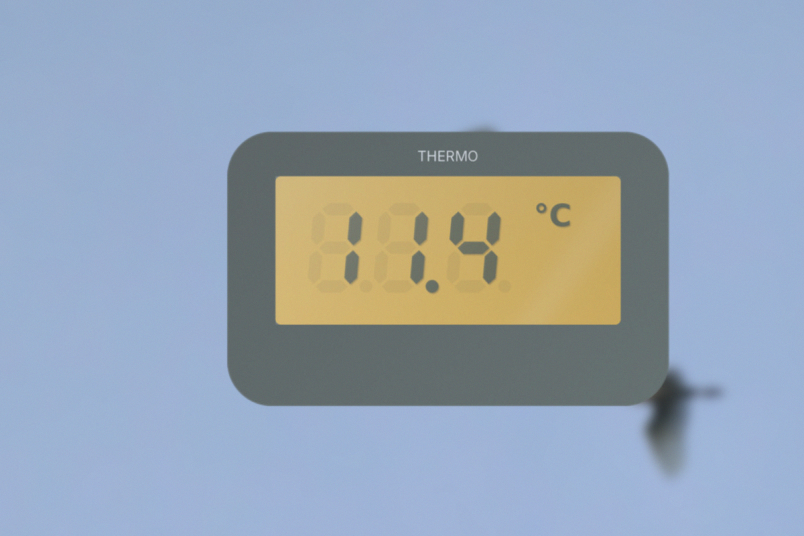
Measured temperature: 11.4 °C
